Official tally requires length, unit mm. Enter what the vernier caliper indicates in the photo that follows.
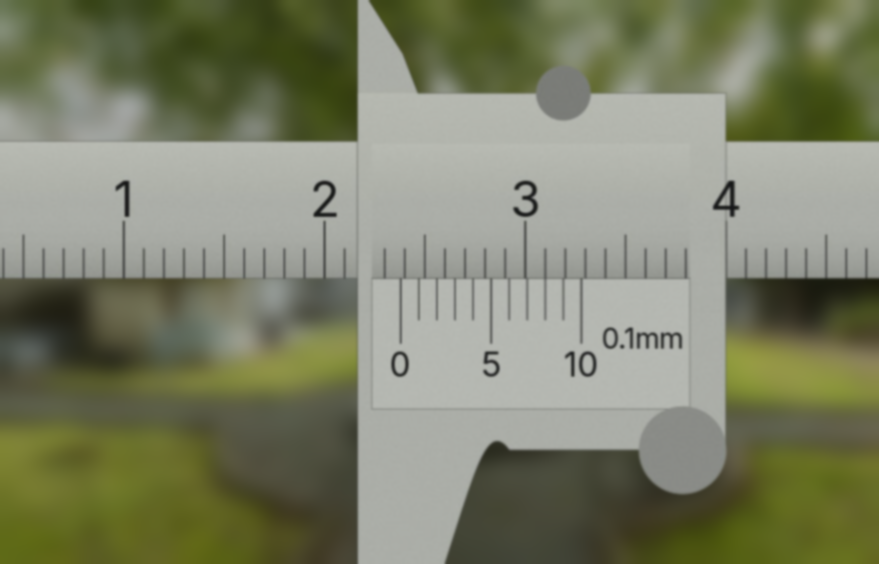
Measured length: 23.8 mm
